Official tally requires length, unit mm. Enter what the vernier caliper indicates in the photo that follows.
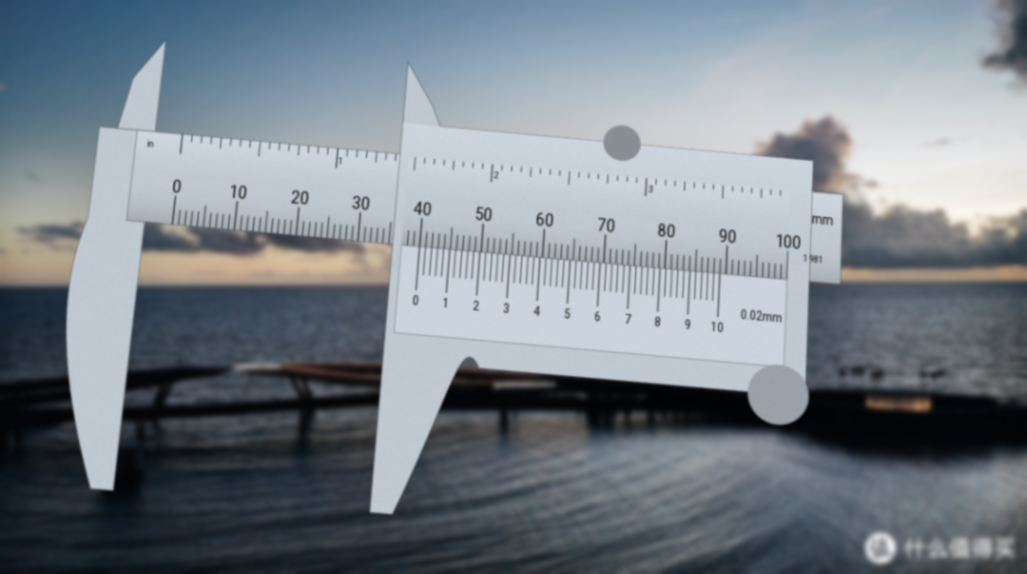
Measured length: 40.0 mm
